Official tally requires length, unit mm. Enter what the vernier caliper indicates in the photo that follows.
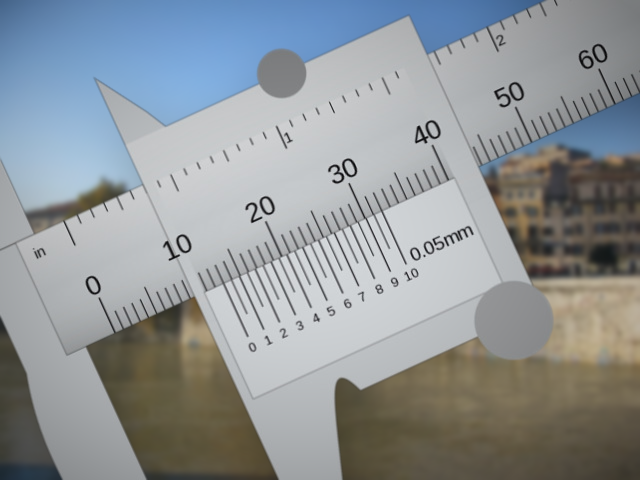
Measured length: 13.0 mm
